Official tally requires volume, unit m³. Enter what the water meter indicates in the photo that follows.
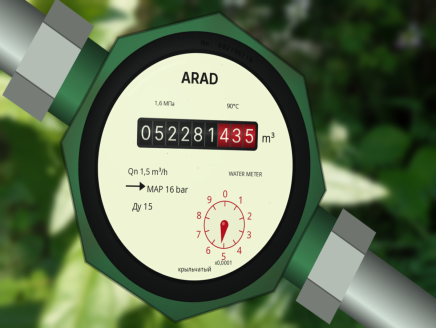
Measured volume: 52281.4355 m³
